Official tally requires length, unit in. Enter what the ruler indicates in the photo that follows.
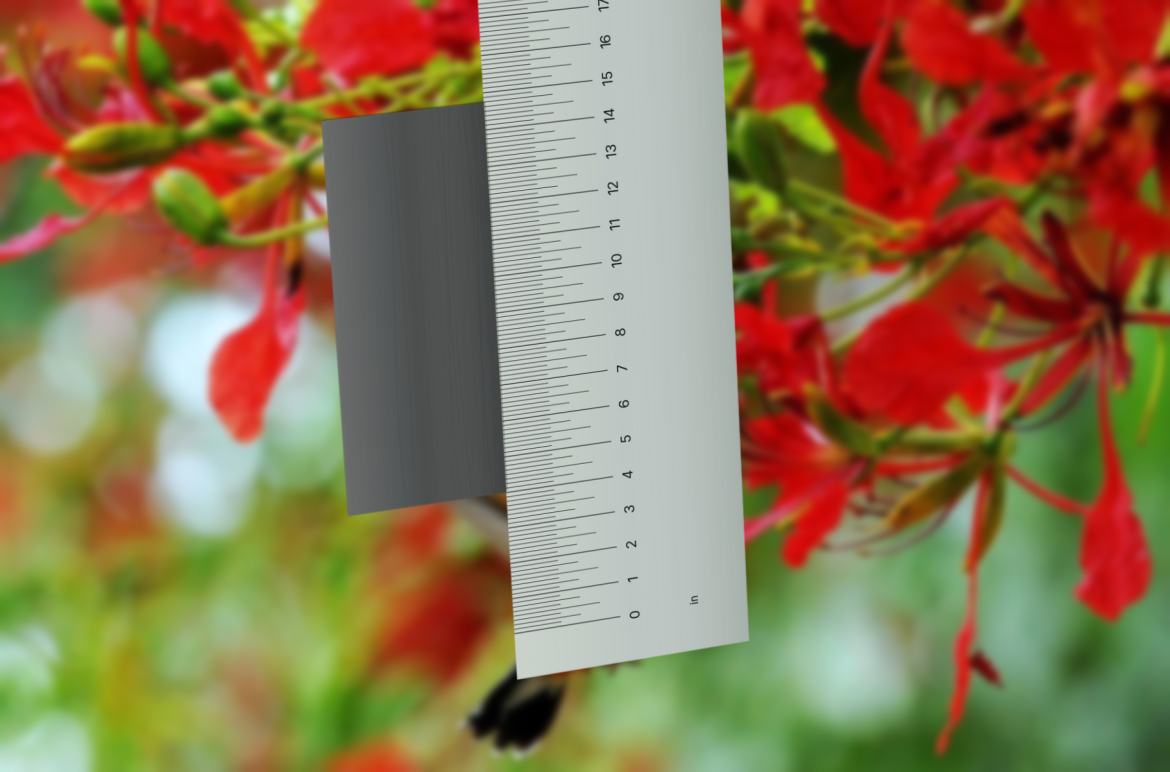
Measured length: 10.75 in
